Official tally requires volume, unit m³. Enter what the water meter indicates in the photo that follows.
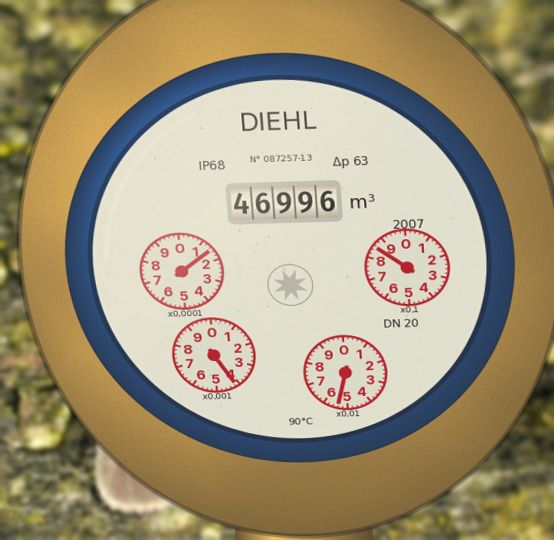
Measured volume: 46996.8541 m³
